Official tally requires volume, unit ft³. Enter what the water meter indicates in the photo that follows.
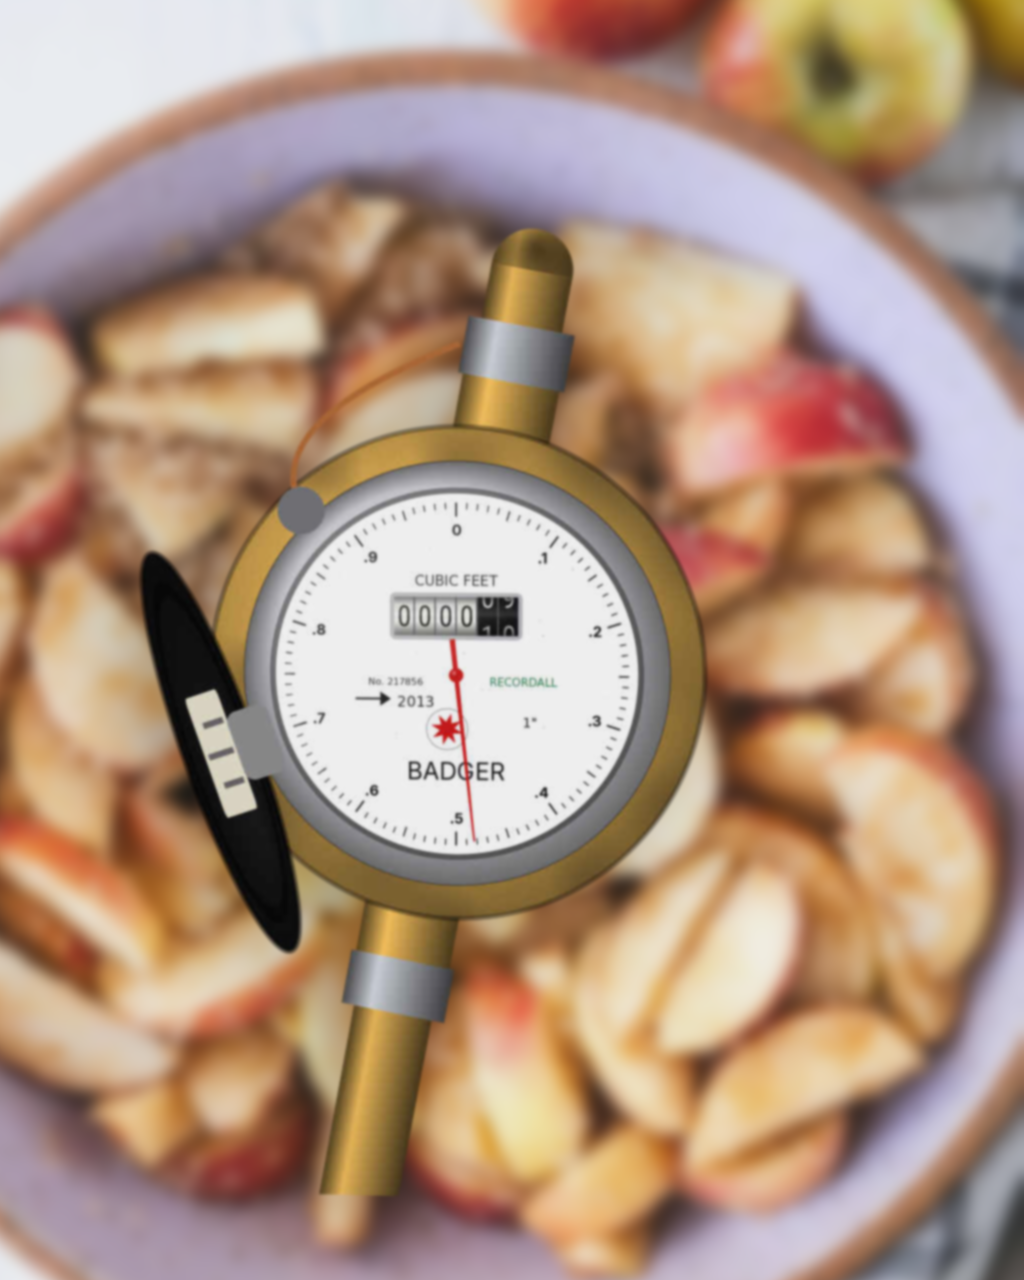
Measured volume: 9.48 ft³
